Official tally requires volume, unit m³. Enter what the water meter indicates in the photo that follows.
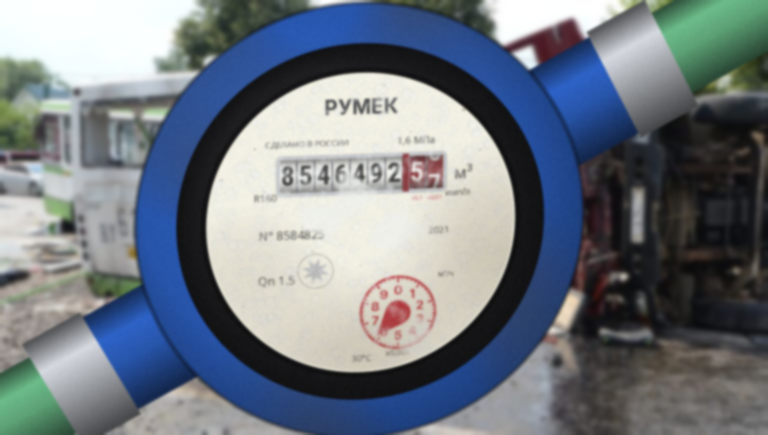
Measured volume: 8546492.566 m³
